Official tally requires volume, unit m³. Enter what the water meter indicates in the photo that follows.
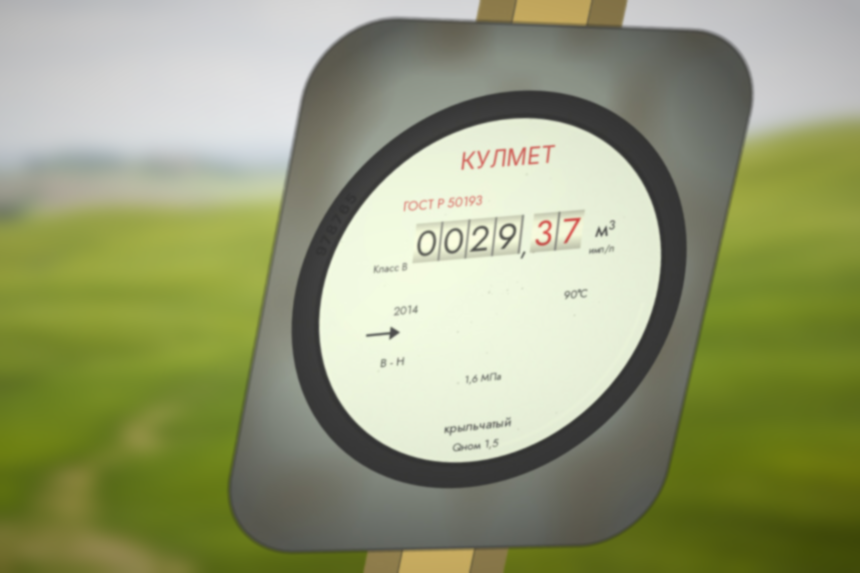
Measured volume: 29.37 m³
